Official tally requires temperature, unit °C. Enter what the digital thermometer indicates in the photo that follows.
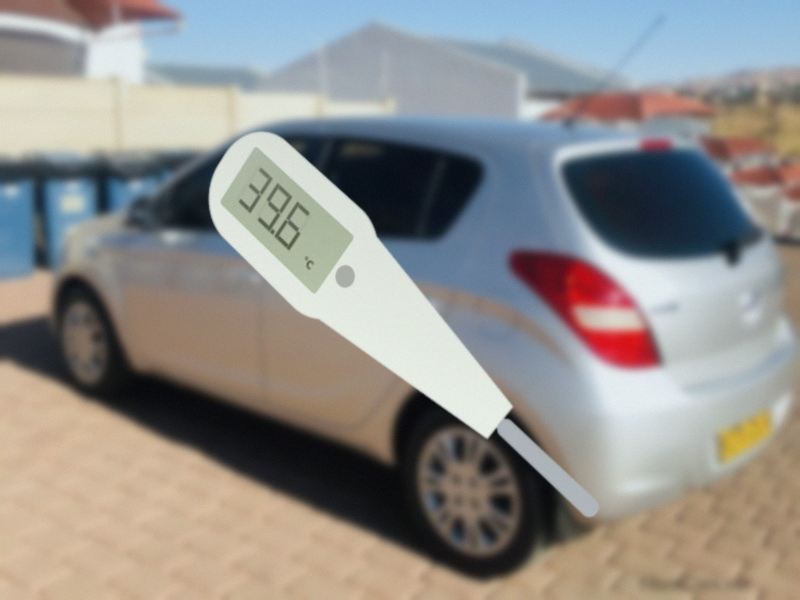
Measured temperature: 39.6 °C
